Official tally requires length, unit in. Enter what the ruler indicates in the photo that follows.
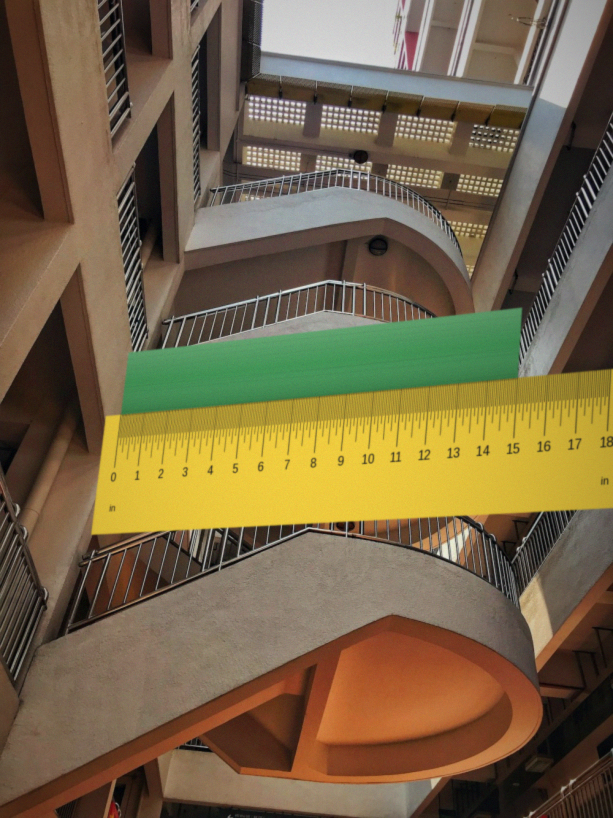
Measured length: 15 in
